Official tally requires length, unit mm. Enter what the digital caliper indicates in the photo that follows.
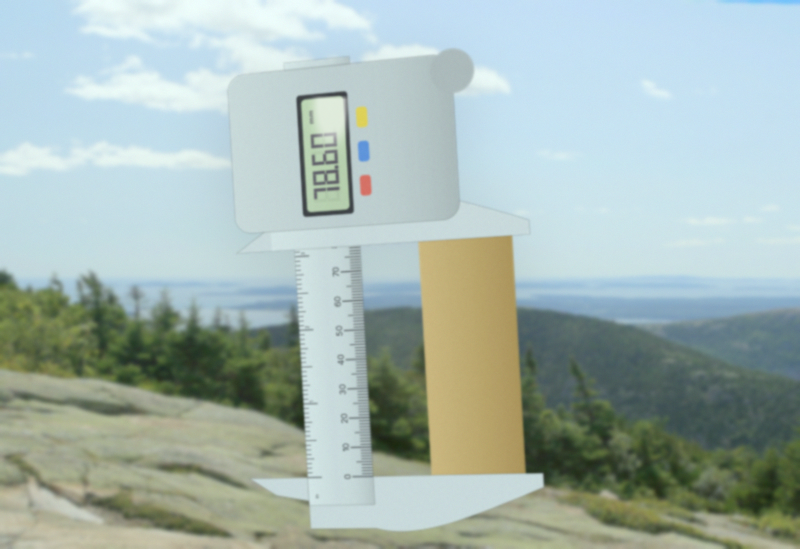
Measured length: 78.60 mm
